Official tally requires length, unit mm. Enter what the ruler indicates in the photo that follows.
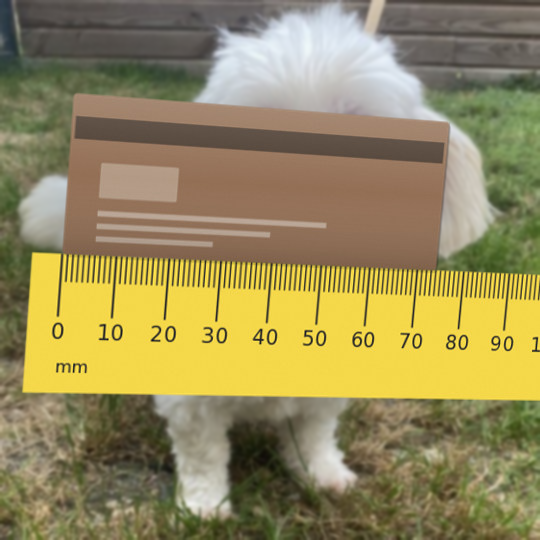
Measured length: 74 mm
